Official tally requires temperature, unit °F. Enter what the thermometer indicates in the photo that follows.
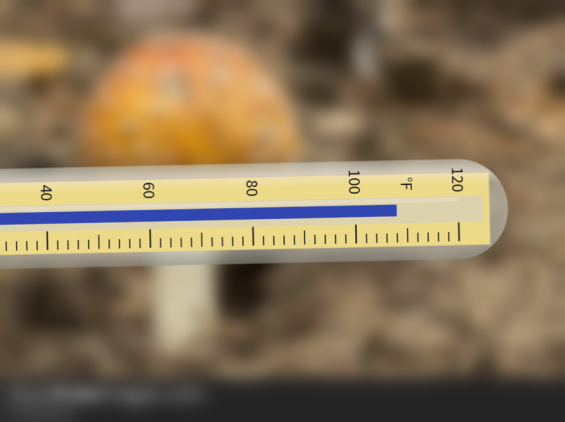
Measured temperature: 108 °F
